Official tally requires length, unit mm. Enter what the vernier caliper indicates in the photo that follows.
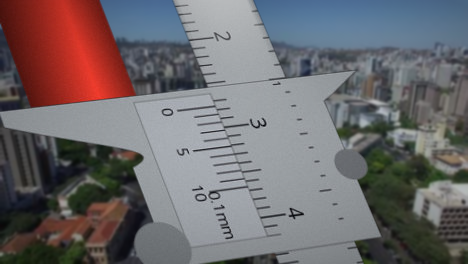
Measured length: 27.6 mm
